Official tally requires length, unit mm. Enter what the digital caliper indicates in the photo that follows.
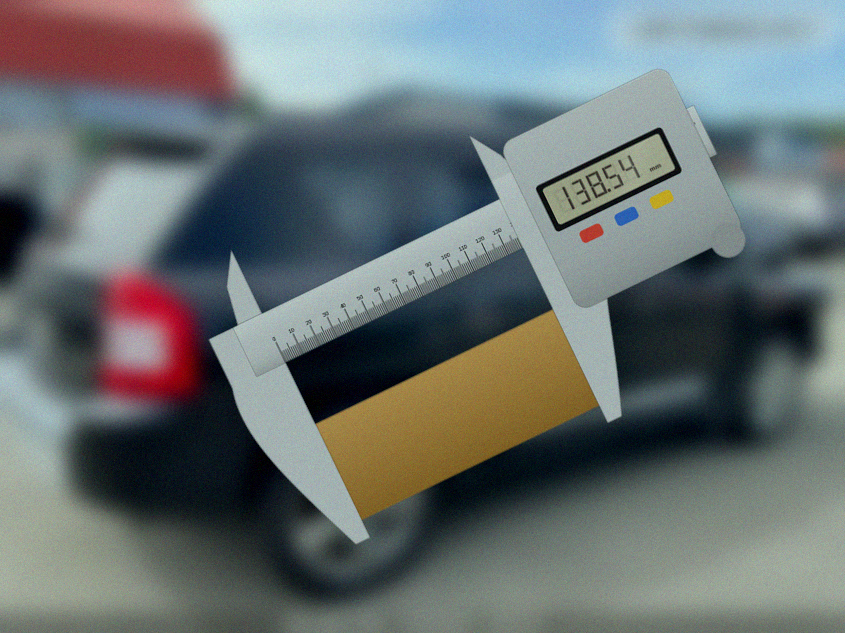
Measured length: 138.54 mm
